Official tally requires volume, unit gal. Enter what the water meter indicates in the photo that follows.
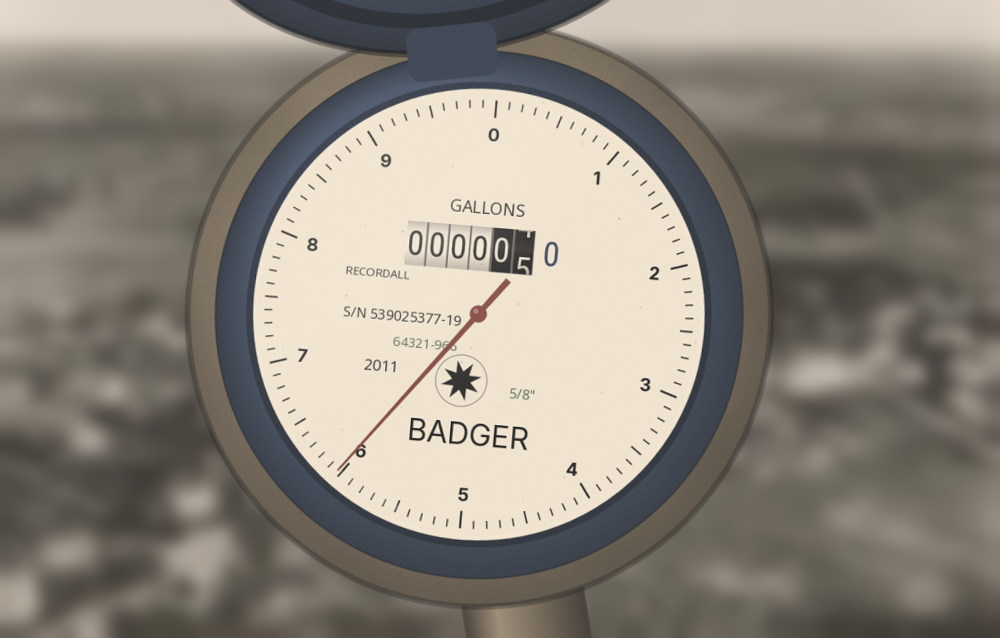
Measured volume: 46.0 gal
